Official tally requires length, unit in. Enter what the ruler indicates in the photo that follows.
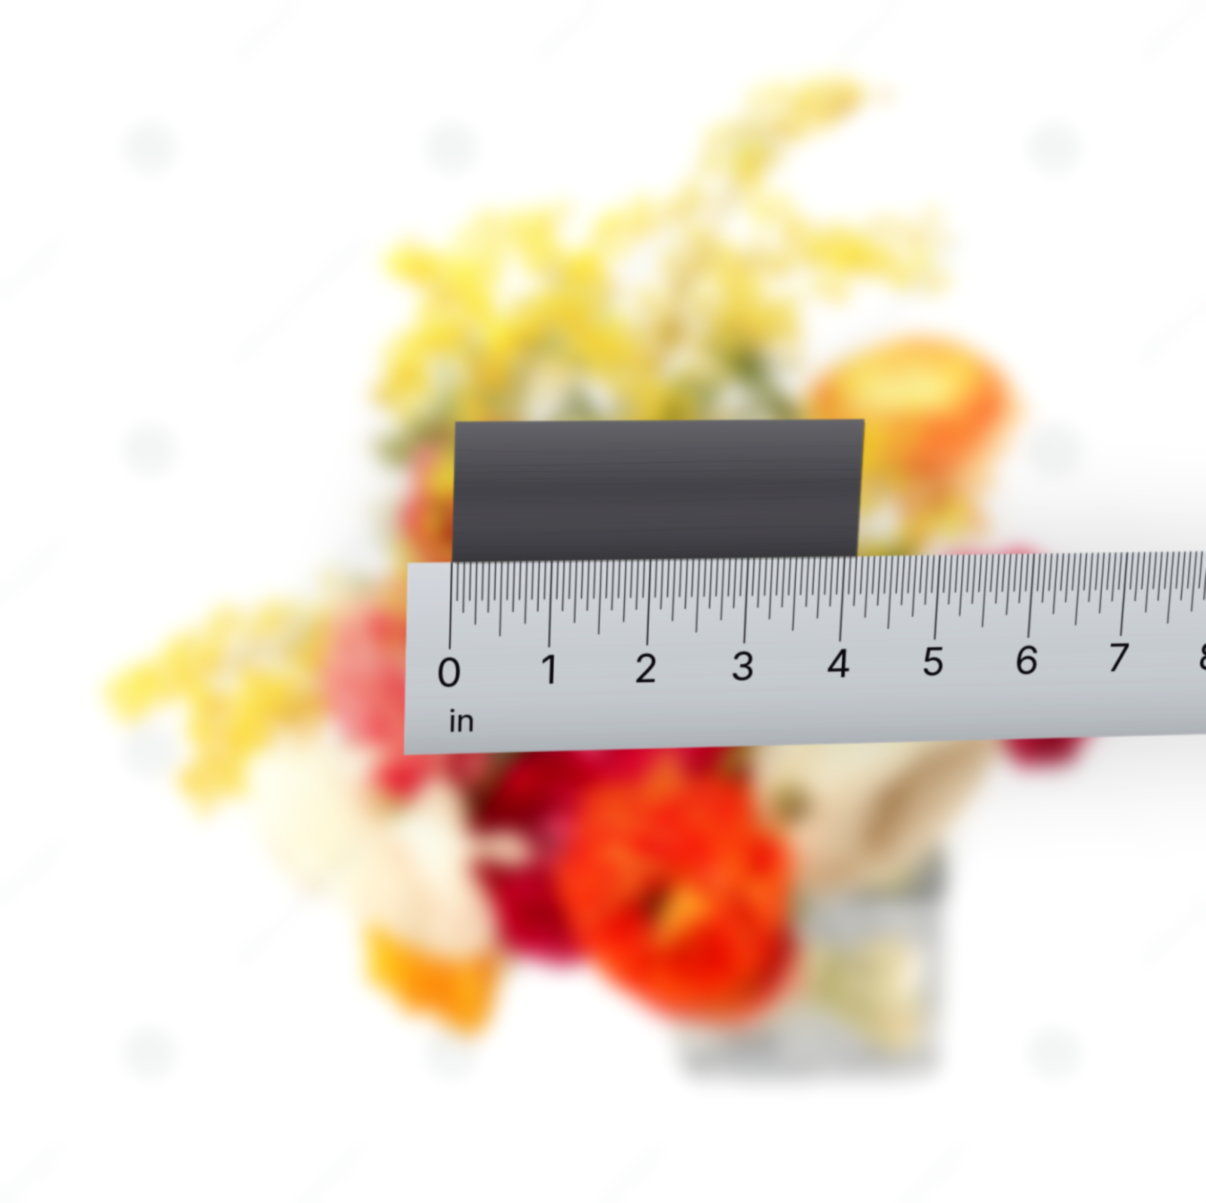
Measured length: 4.125 in
